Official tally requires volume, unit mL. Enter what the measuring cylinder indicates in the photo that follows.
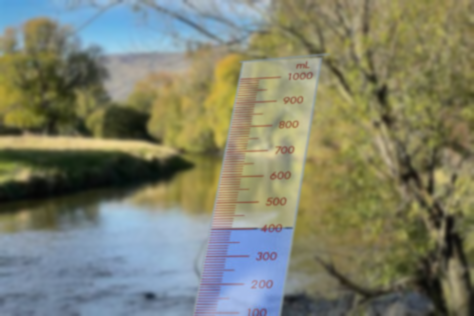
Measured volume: 400 mL
